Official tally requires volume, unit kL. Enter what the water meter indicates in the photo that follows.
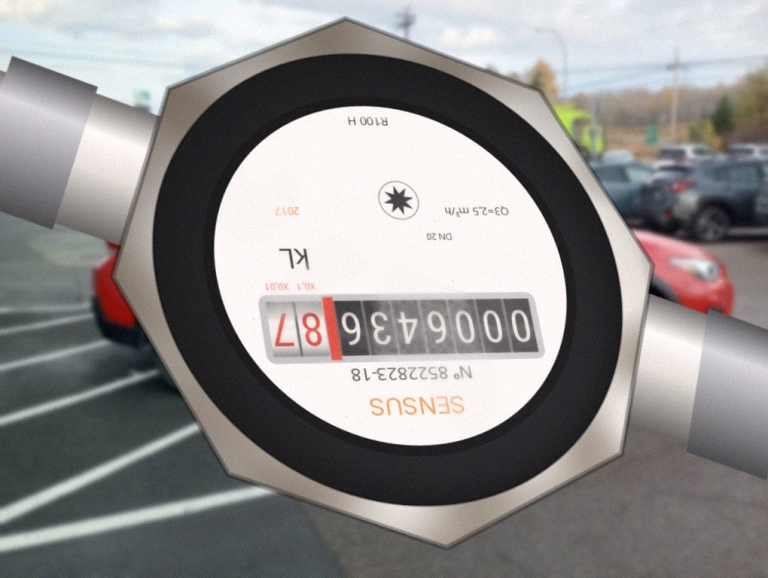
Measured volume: 6436.87 kL
